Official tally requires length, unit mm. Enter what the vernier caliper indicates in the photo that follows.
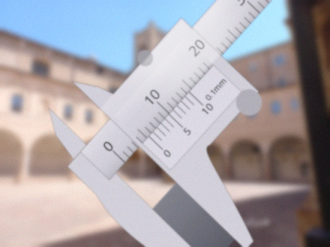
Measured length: 5.4 mm
